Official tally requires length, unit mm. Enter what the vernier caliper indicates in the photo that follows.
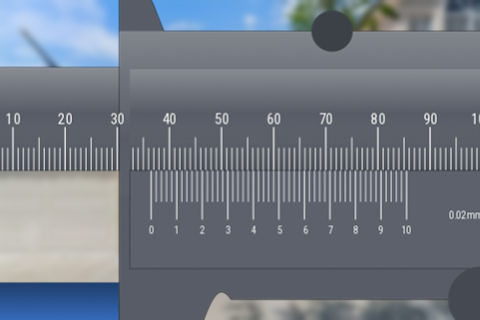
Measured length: 36.5 mm
